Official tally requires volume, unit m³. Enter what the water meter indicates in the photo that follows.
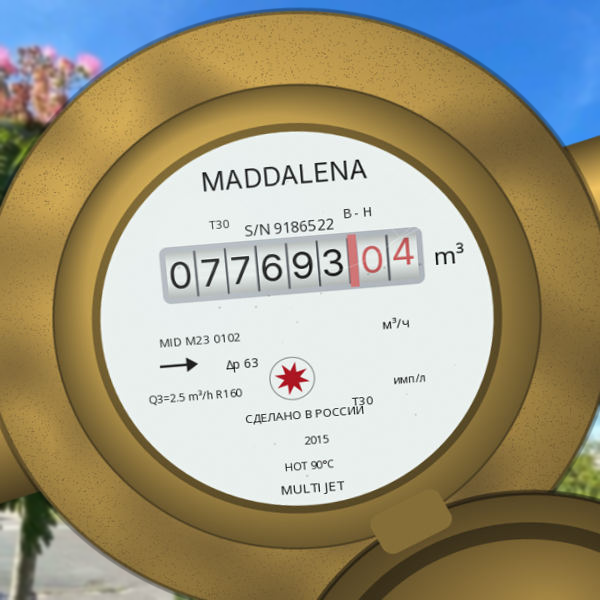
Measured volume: 77693.04 m³
